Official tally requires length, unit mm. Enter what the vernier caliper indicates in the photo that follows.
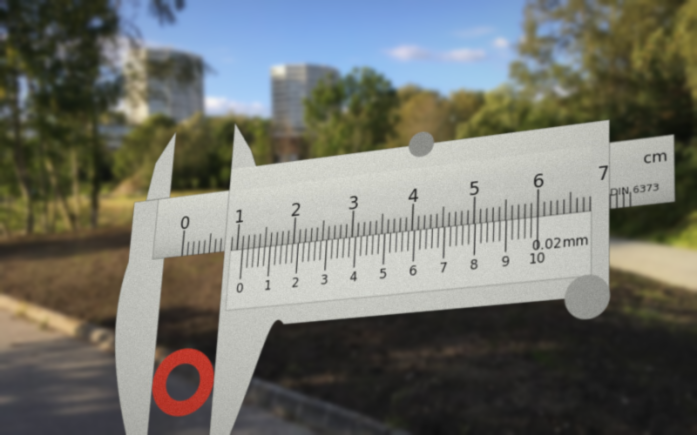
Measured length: 11.0 mm
